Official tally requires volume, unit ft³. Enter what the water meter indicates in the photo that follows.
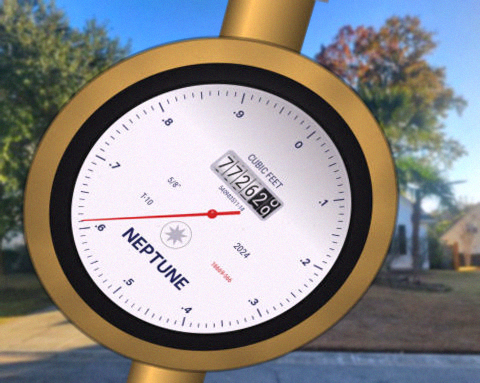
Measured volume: 772628.61 ft³
